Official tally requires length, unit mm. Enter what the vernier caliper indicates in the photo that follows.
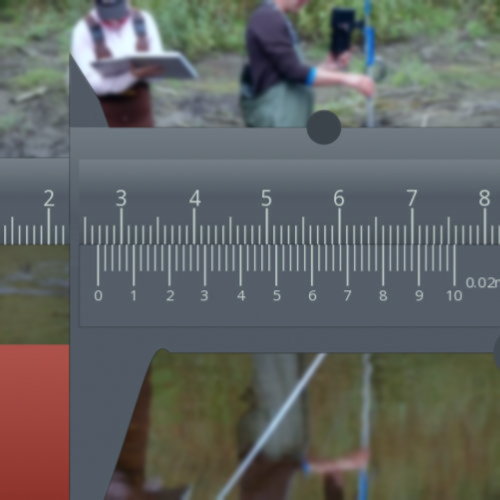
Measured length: 26.8 mm
